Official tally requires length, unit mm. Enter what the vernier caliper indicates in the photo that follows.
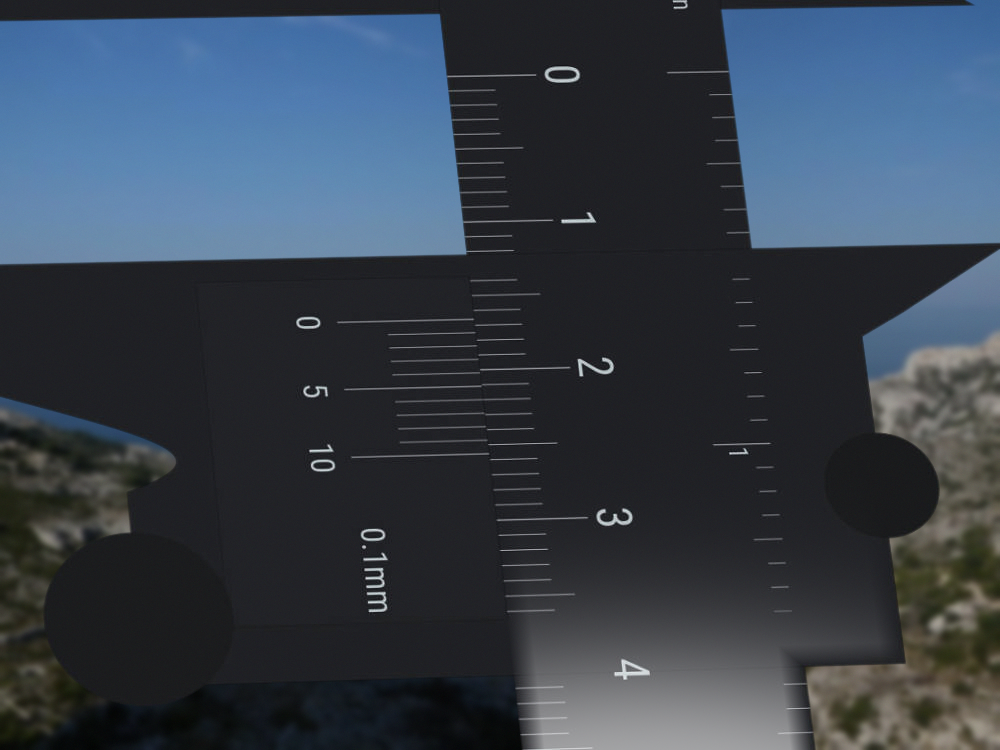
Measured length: 16.6 mm
